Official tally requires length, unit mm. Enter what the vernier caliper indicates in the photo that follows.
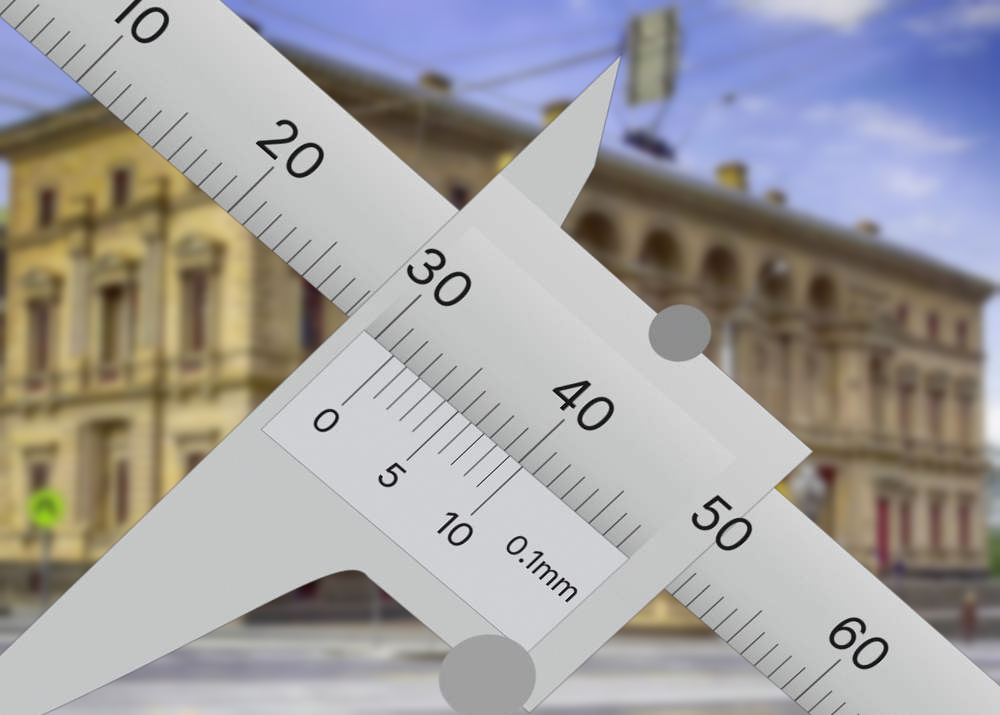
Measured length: 31.3 mm
